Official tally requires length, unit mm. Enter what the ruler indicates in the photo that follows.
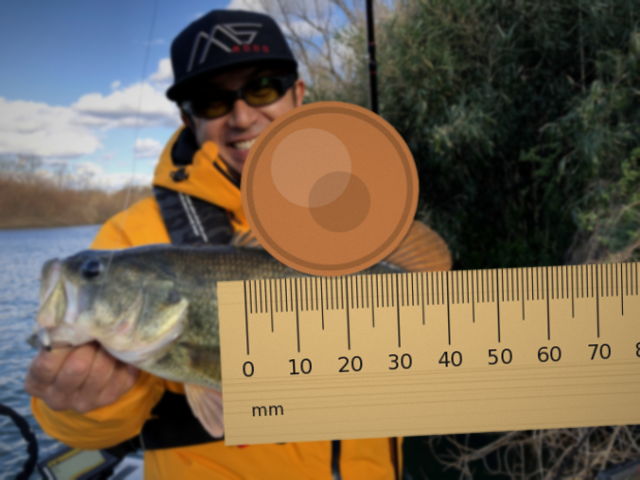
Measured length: 35 mm
